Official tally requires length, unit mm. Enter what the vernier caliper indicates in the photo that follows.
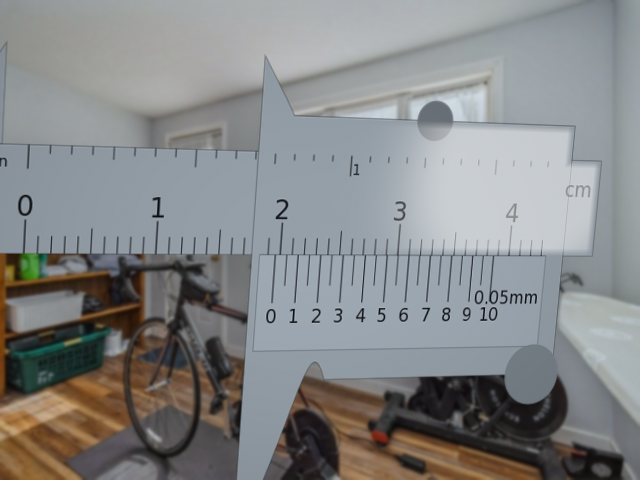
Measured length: 19.6 mm
